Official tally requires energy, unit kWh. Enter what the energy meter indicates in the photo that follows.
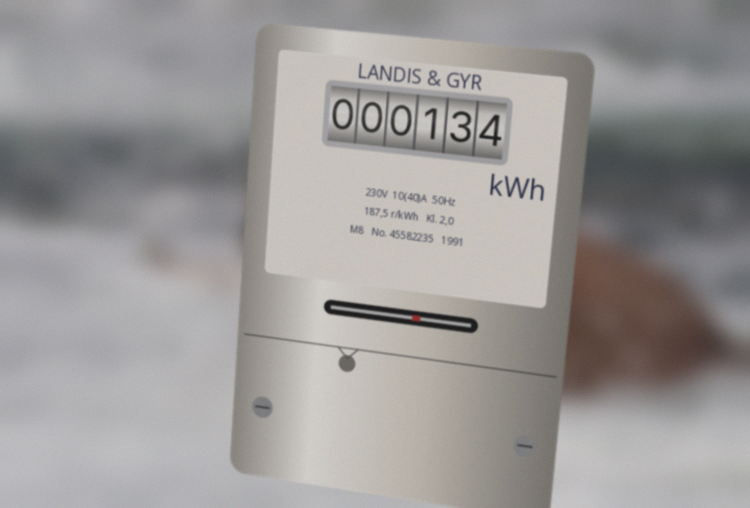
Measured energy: 134 kWh
